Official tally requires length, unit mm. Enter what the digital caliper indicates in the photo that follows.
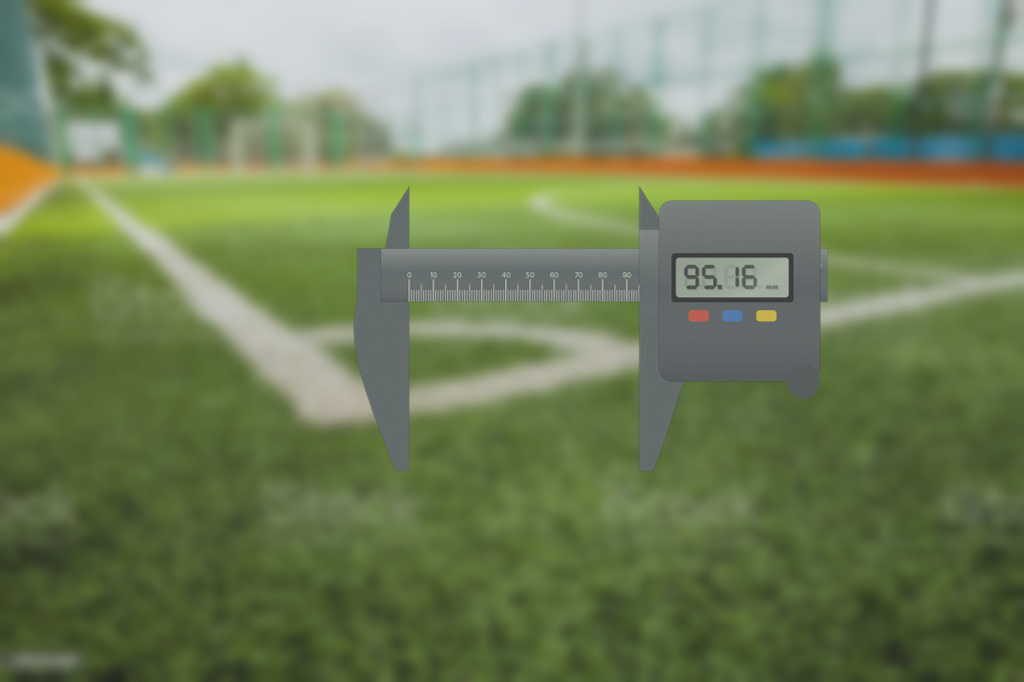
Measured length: 95.16 mm
